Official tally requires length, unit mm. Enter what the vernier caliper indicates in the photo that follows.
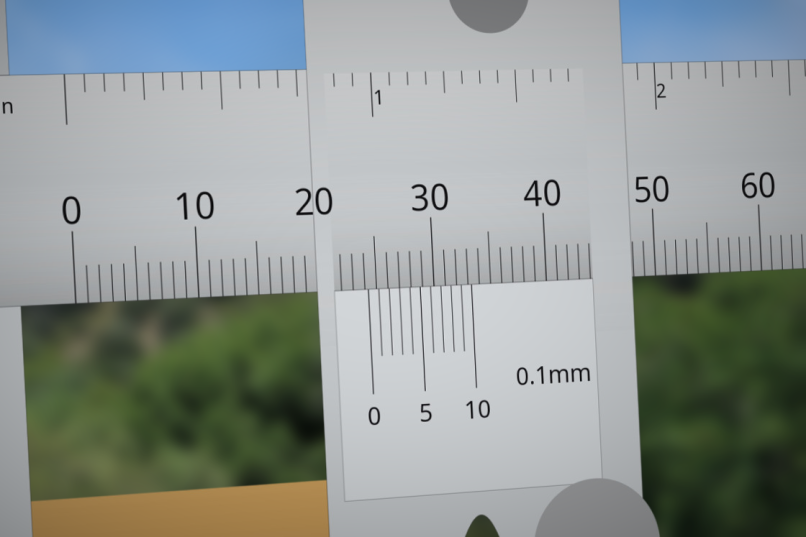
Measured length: 24.3 mm
